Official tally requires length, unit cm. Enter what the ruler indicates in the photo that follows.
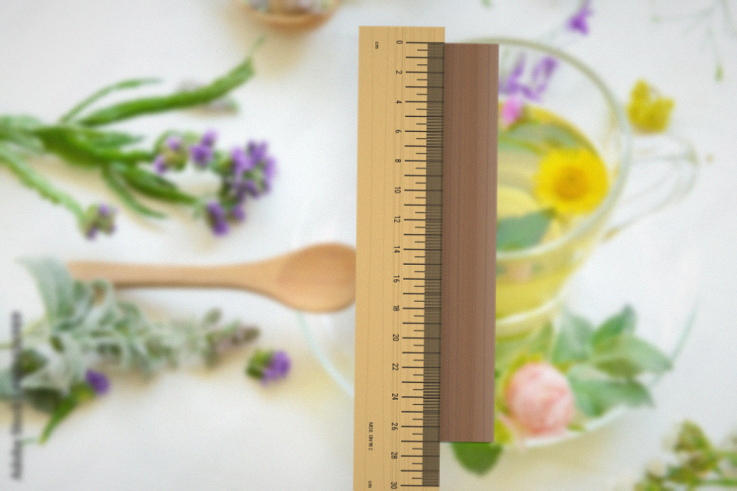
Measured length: 27 cm
